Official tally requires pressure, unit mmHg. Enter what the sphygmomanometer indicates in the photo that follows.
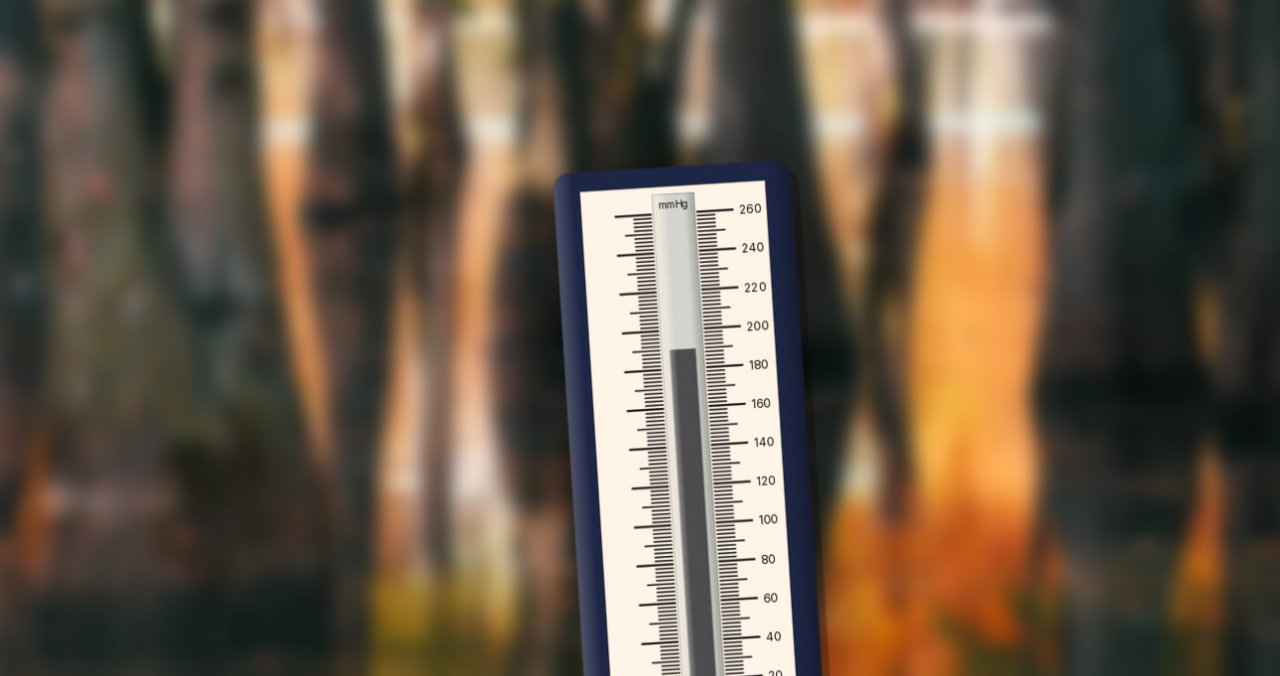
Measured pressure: 190 mmHg
